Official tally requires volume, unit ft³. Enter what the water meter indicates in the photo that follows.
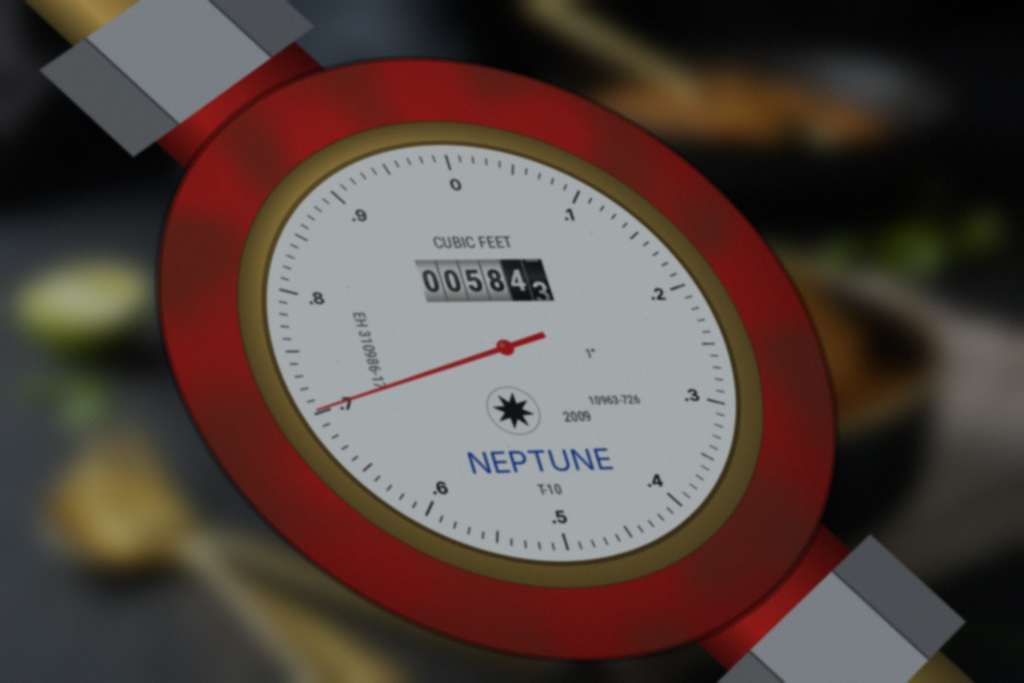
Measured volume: 5842.70 ft³
